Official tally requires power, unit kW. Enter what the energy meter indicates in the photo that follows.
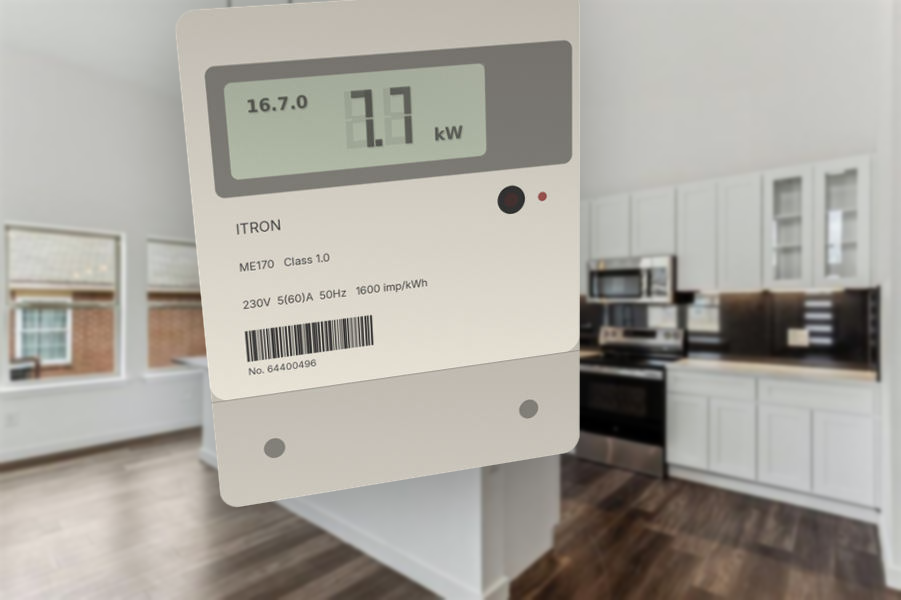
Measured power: 7.7 kW
